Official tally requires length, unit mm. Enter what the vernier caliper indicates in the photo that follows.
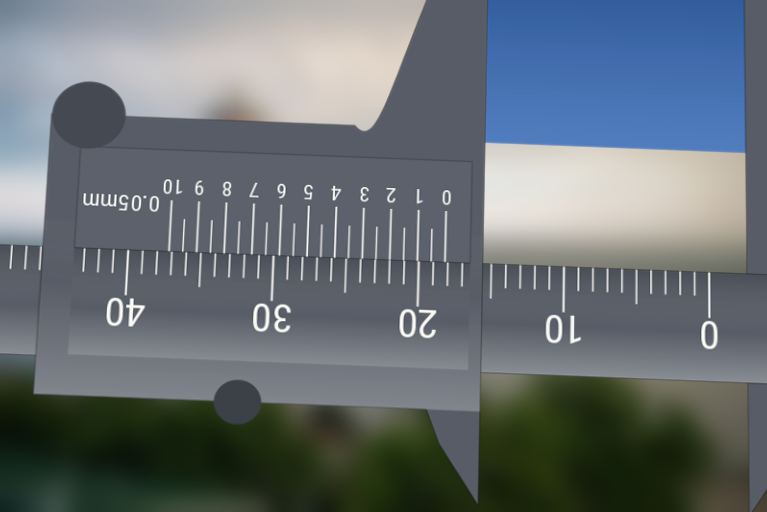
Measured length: 18.2 mm
